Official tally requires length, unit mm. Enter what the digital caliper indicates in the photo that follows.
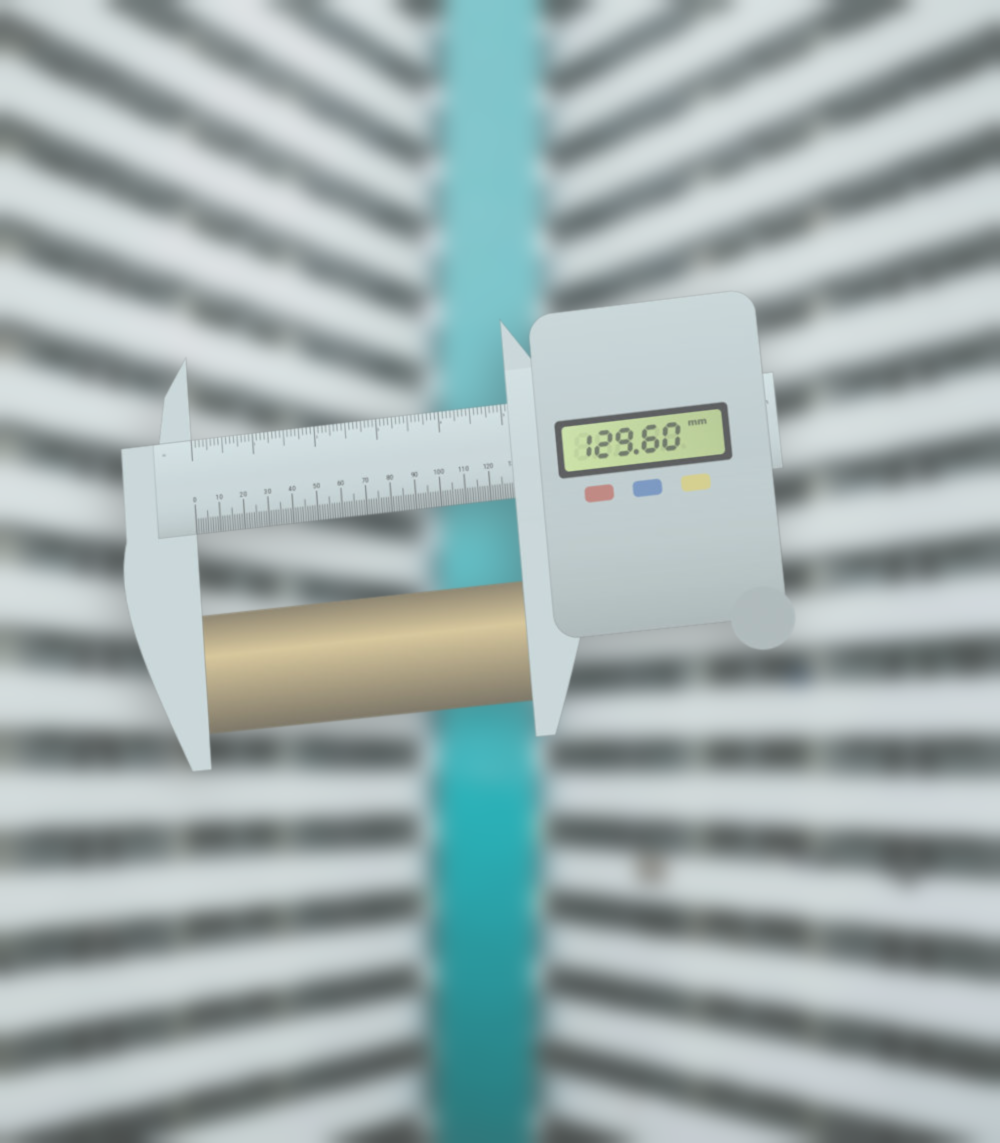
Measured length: 129.60 mm
